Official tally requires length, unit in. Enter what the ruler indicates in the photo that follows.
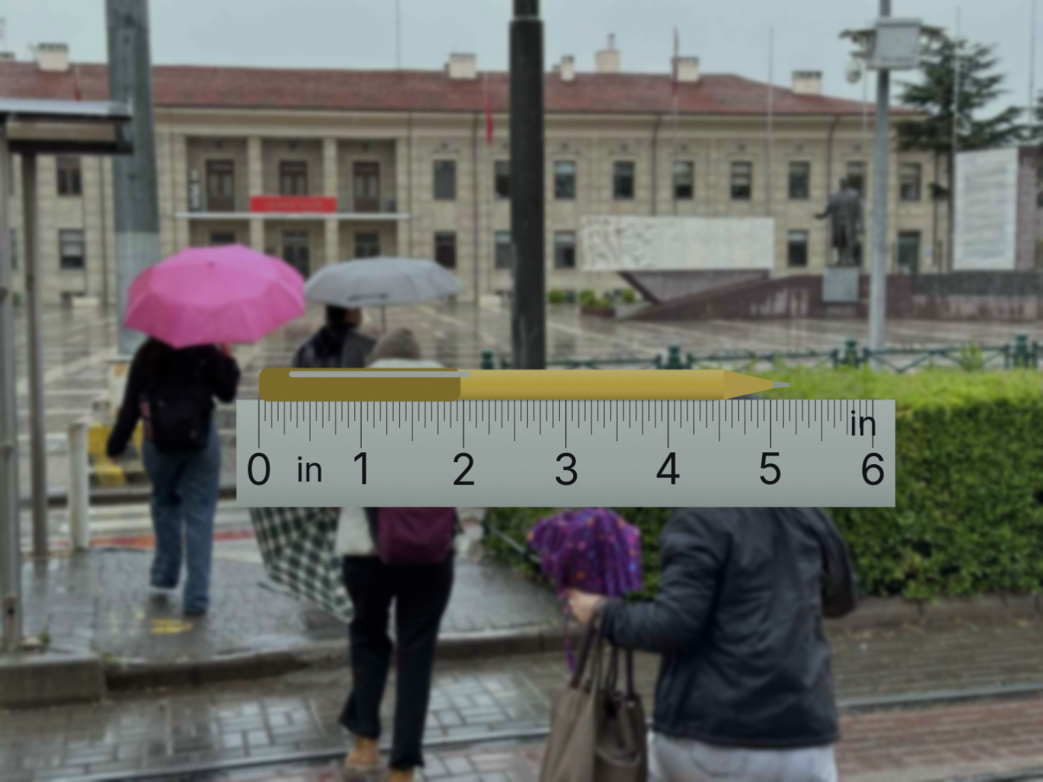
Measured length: 5.1875 in
